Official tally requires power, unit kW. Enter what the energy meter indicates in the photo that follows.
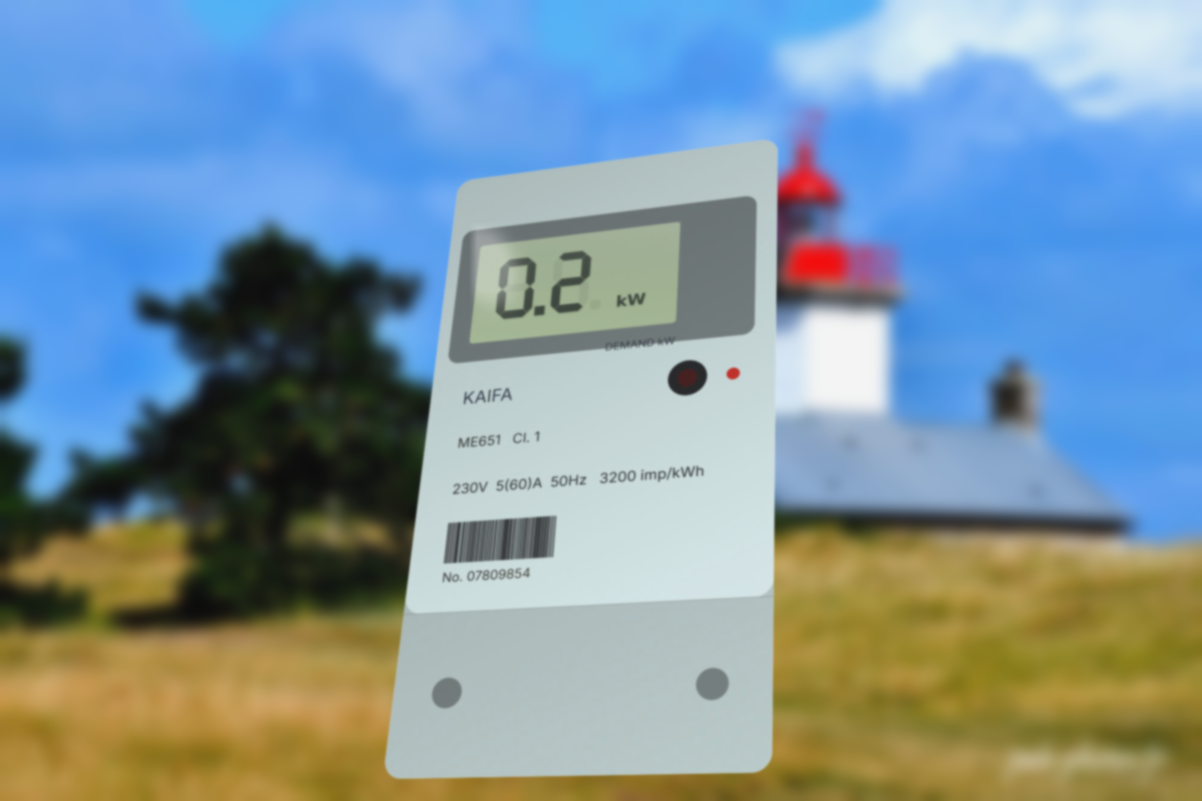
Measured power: 0.2 kW
